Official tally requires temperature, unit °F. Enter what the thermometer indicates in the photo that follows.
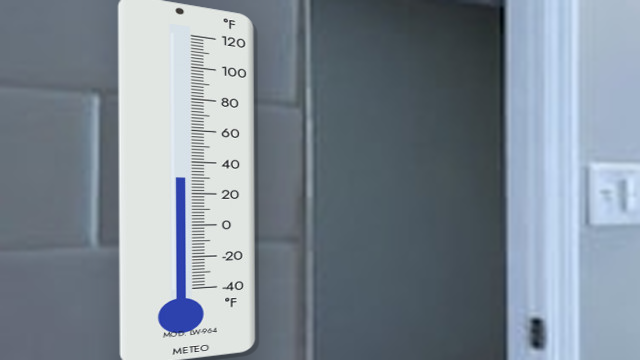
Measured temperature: 30 °F
